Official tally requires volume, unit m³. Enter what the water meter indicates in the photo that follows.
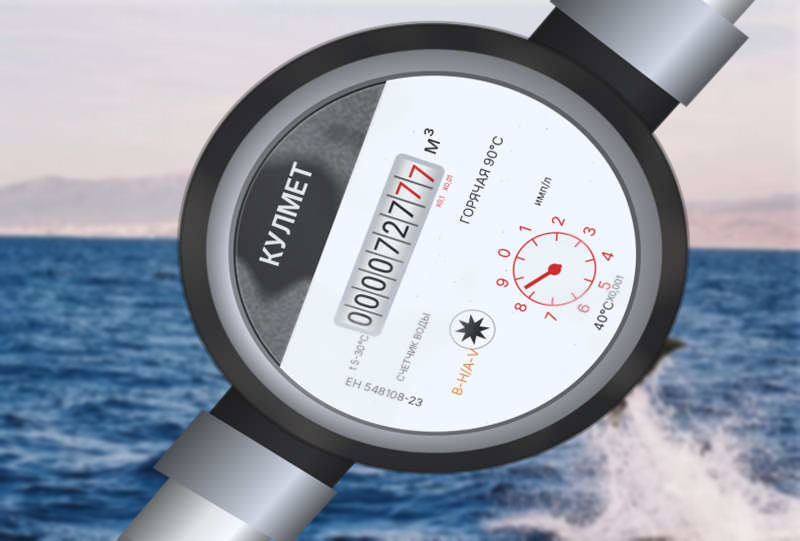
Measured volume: 727.768 m³
